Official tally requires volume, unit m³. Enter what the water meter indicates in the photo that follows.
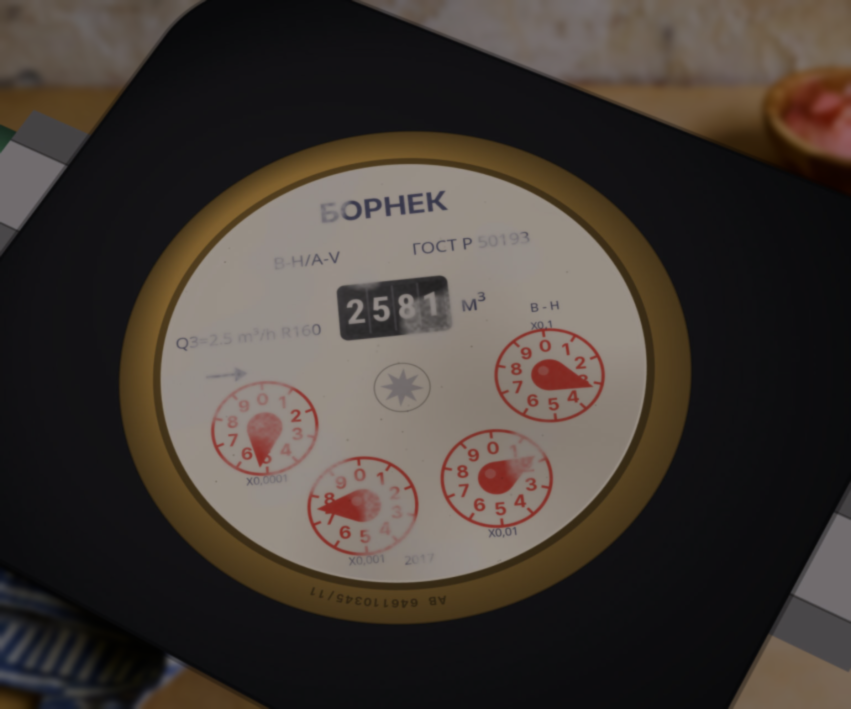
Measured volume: 2581.3175 m³
